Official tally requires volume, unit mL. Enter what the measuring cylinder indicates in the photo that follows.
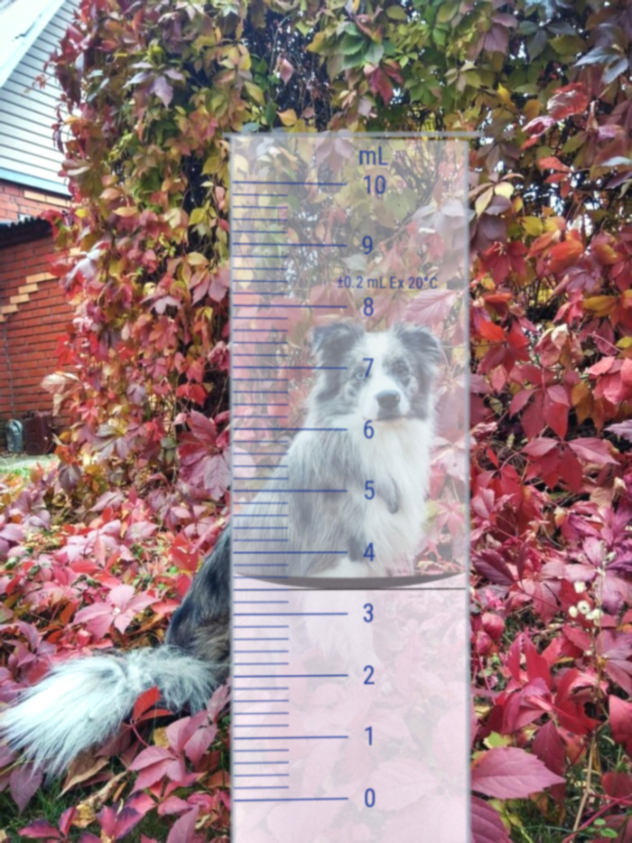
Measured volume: 3.4 mL
